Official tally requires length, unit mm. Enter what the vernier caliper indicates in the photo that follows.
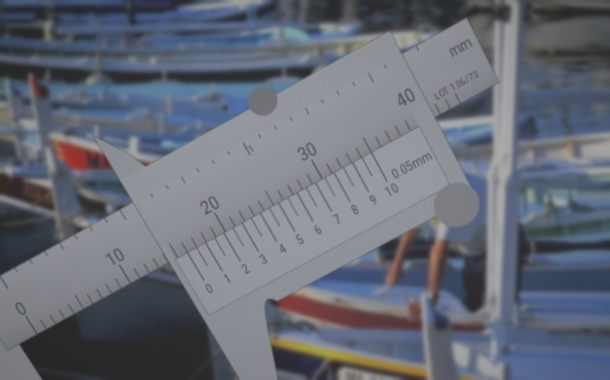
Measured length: 16.0 mm
